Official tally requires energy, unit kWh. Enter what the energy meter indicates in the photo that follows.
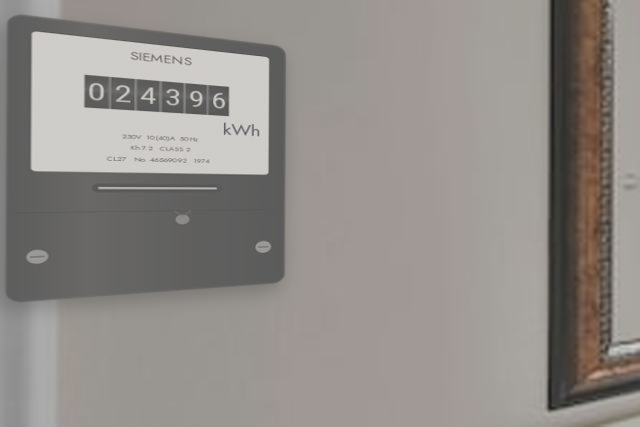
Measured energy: 24396 kWh
